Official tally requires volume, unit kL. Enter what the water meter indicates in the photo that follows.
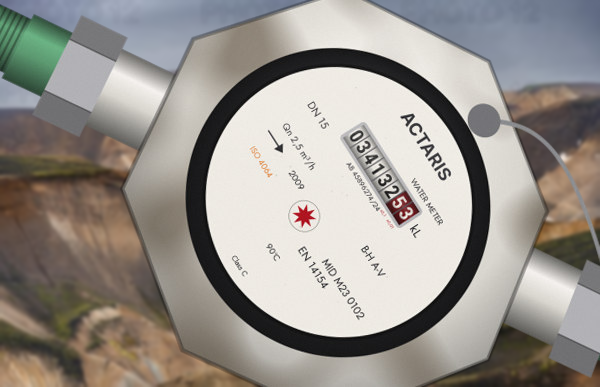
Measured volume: 34132.53 kL
